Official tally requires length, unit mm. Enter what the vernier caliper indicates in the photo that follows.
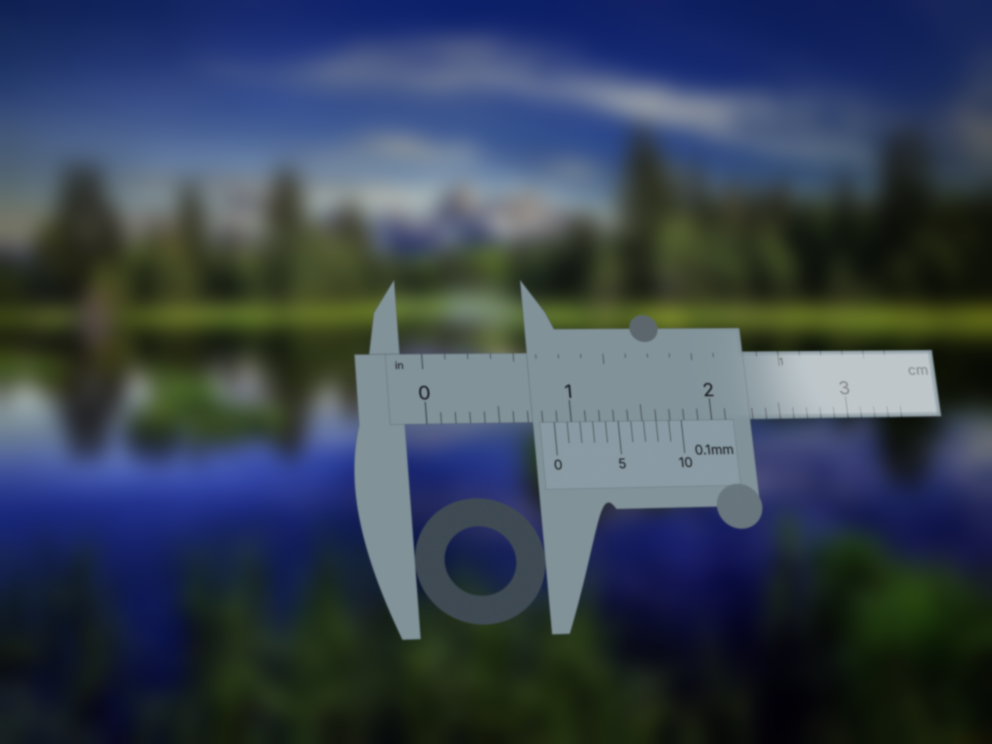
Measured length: 8.8 mm
